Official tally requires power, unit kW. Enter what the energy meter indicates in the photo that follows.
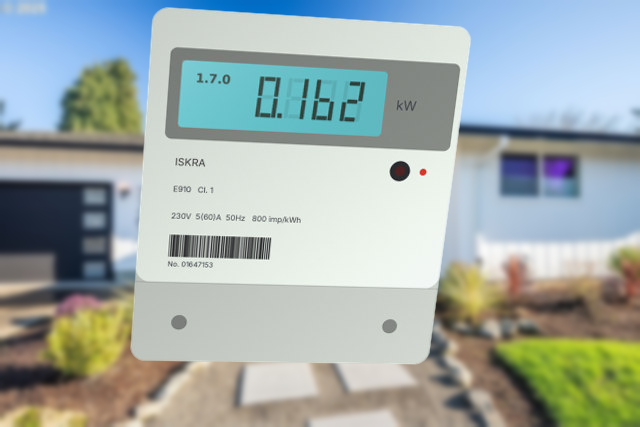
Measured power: 0.162 kW
